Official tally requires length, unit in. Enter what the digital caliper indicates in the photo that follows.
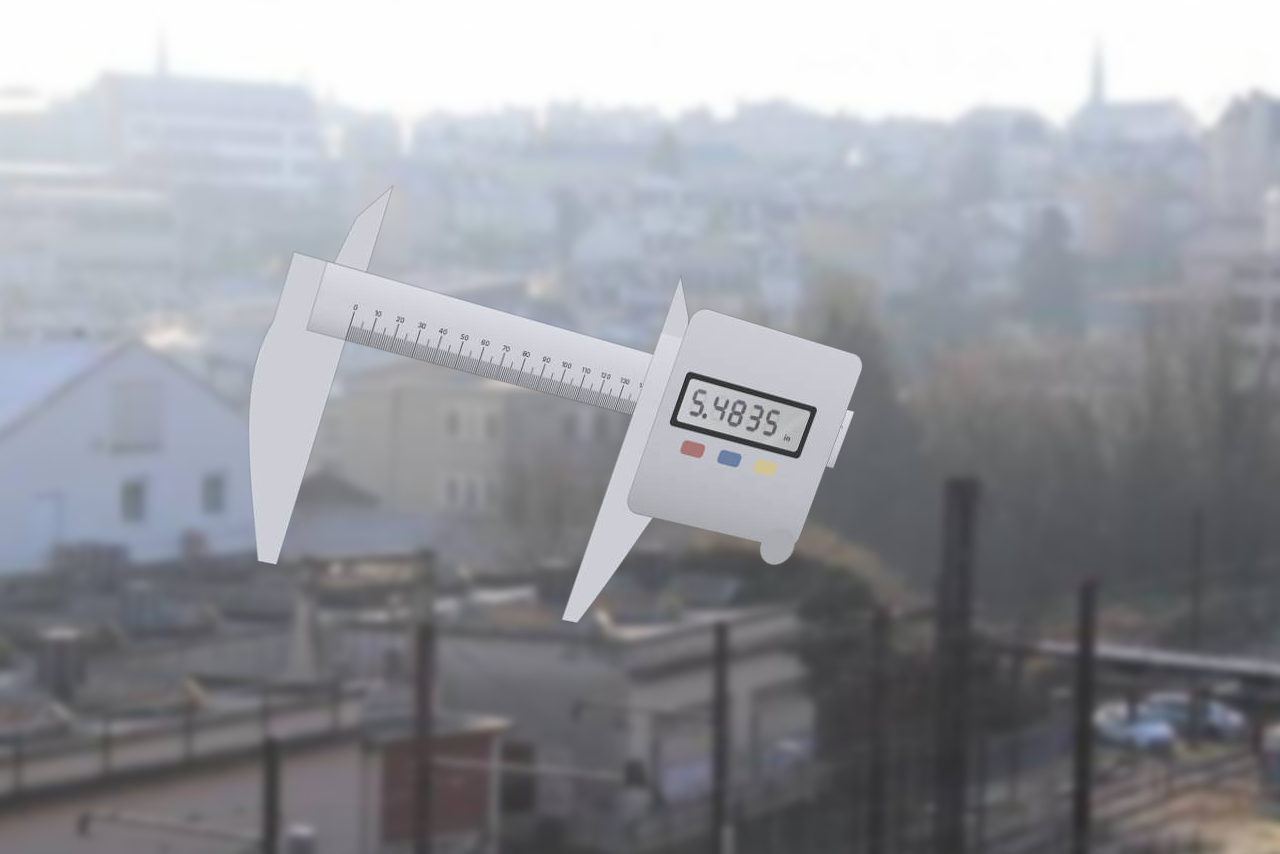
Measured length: 5.4835 in
